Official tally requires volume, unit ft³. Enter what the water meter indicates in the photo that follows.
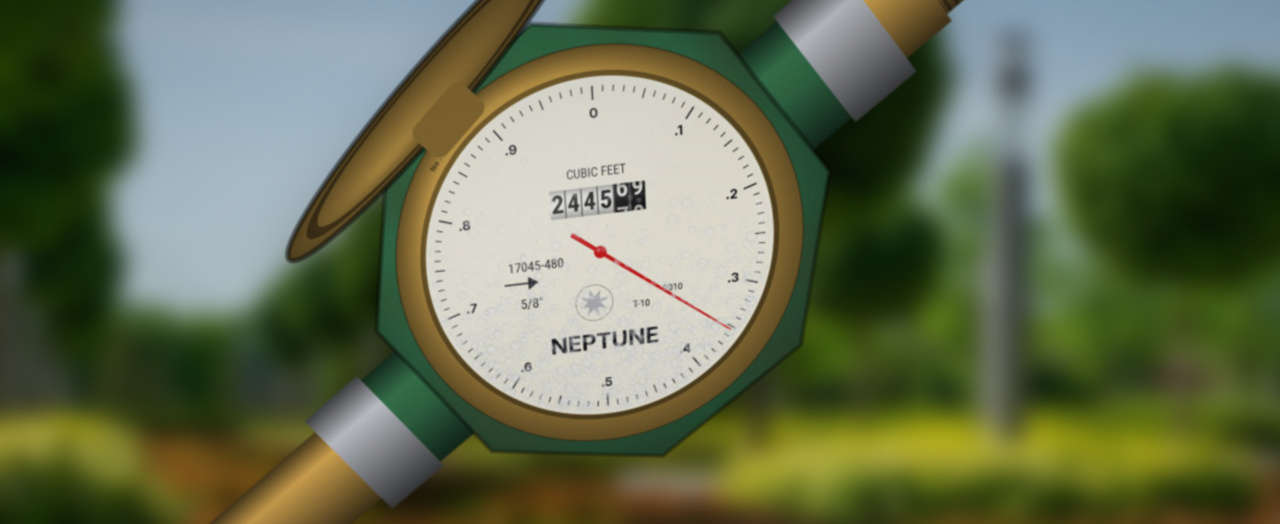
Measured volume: 244569.35 ft³
